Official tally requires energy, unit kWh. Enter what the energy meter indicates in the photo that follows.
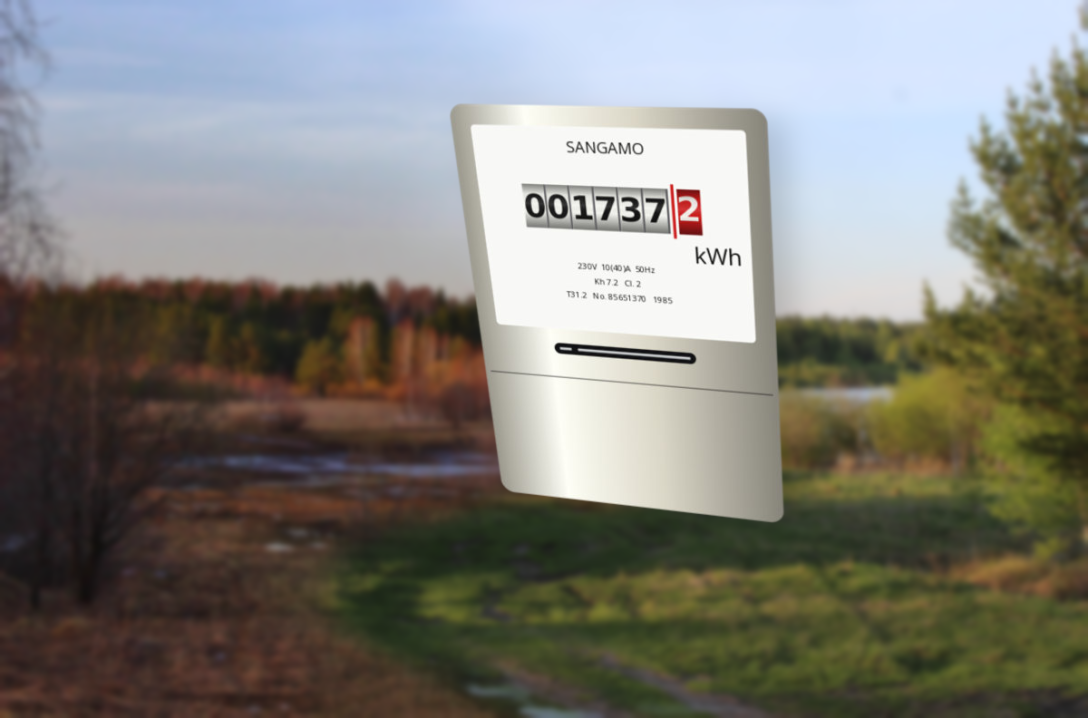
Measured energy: 1737.2 kWh
